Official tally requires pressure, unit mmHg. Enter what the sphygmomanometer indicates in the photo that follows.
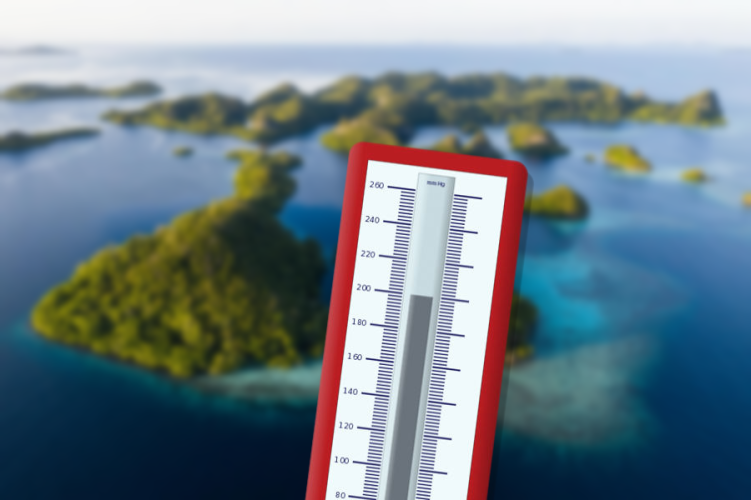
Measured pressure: 200 mmHg
